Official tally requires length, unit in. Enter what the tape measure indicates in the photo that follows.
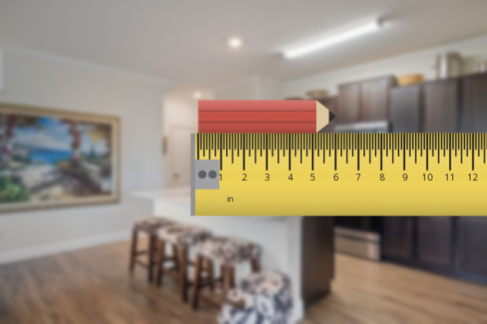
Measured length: 6 in
